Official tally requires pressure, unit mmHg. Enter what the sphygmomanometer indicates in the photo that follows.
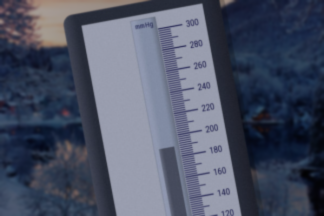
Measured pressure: 190 mmHg
